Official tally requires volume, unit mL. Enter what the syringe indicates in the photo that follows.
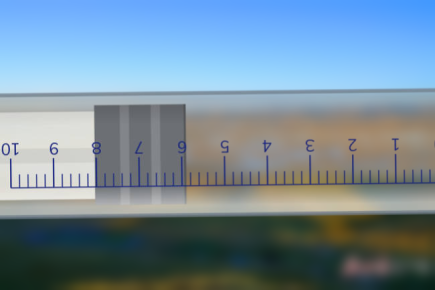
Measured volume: 5.9 mL
